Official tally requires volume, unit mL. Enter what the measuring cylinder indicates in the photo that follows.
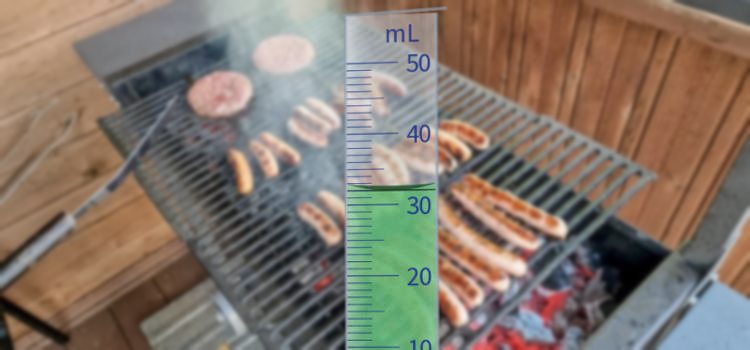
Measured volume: 32 mL
